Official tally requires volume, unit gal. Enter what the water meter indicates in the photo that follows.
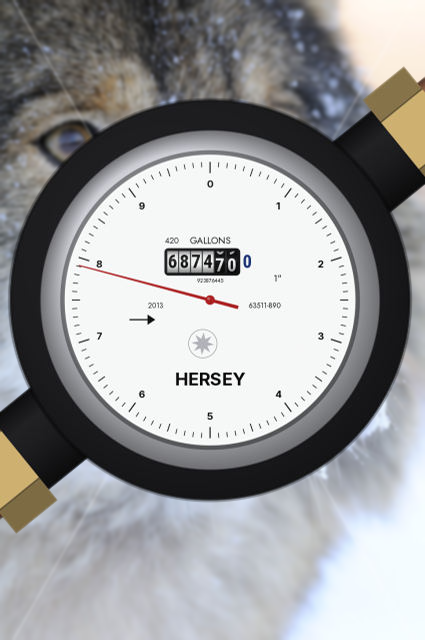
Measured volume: 6874697.9 gal
